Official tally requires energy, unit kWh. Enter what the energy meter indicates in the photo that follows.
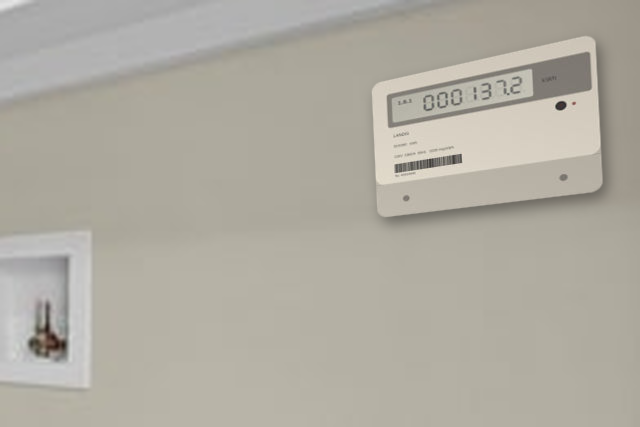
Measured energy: 137.2 kWh
